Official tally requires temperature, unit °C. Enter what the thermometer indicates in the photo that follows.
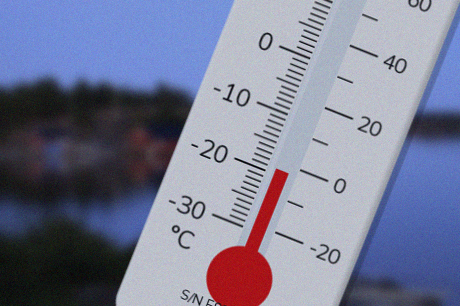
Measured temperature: -19 °C
